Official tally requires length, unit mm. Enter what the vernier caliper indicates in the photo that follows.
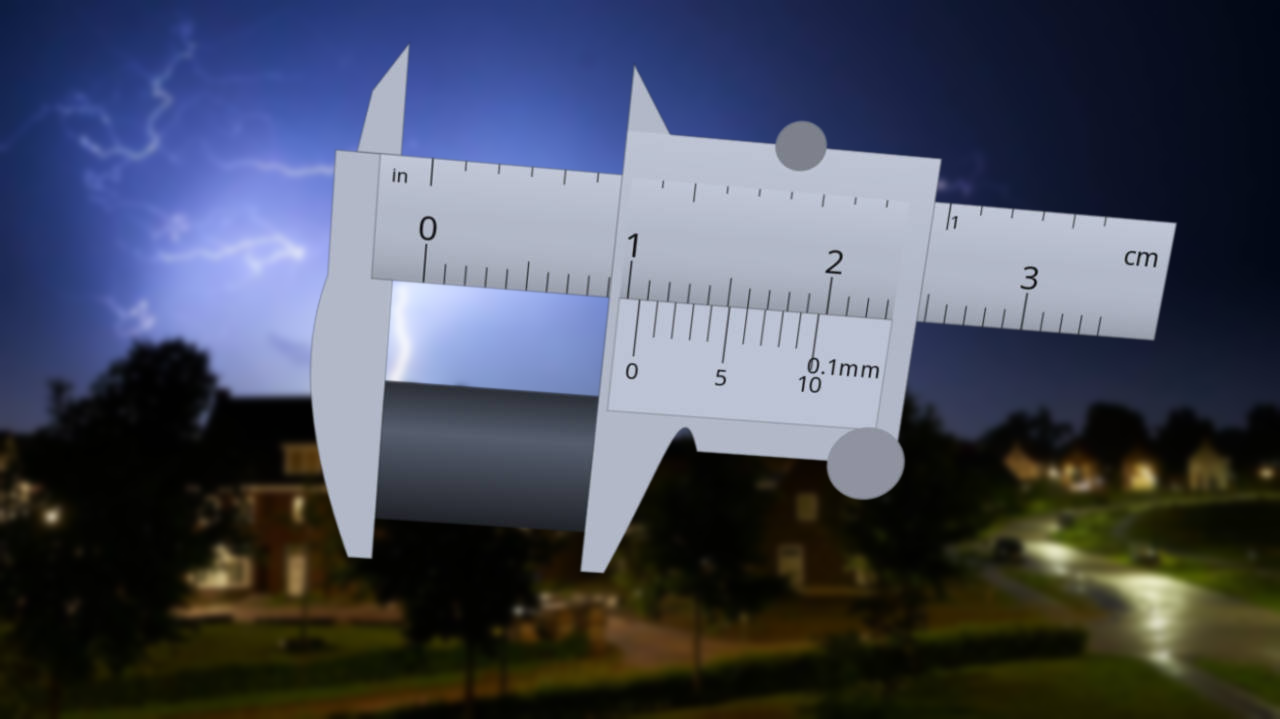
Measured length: 10.6 mm
